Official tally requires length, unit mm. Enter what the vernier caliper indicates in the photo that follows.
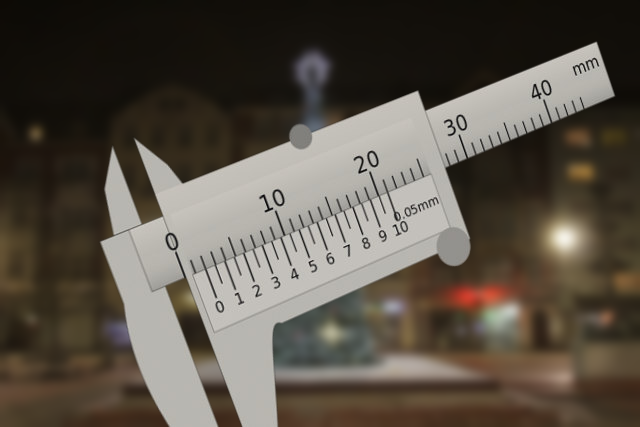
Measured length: 2.0 mm
